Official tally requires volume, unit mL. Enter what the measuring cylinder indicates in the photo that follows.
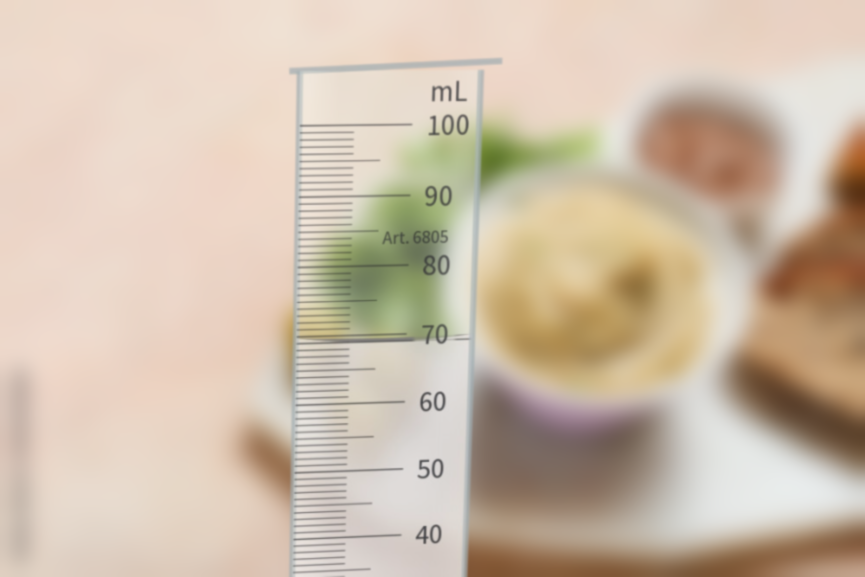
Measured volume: 69 mL
